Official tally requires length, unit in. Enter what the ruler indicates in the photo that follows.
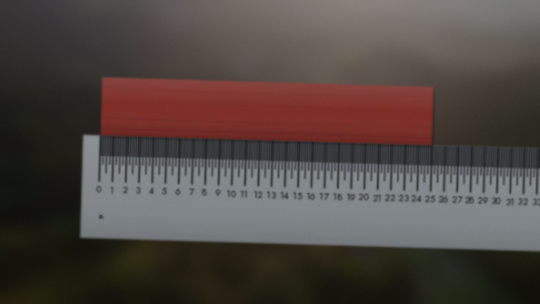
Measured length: 25 in
